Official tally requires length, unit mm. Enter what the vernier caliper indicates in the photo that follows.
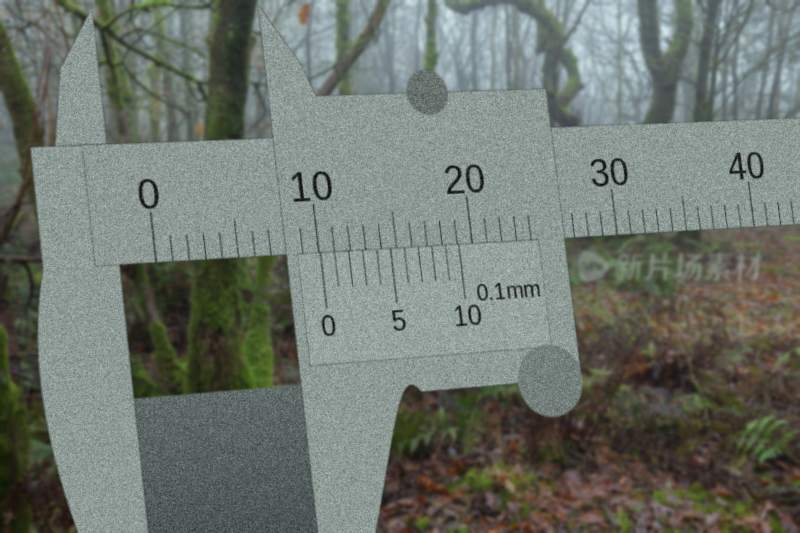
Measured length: 10.1 mm
